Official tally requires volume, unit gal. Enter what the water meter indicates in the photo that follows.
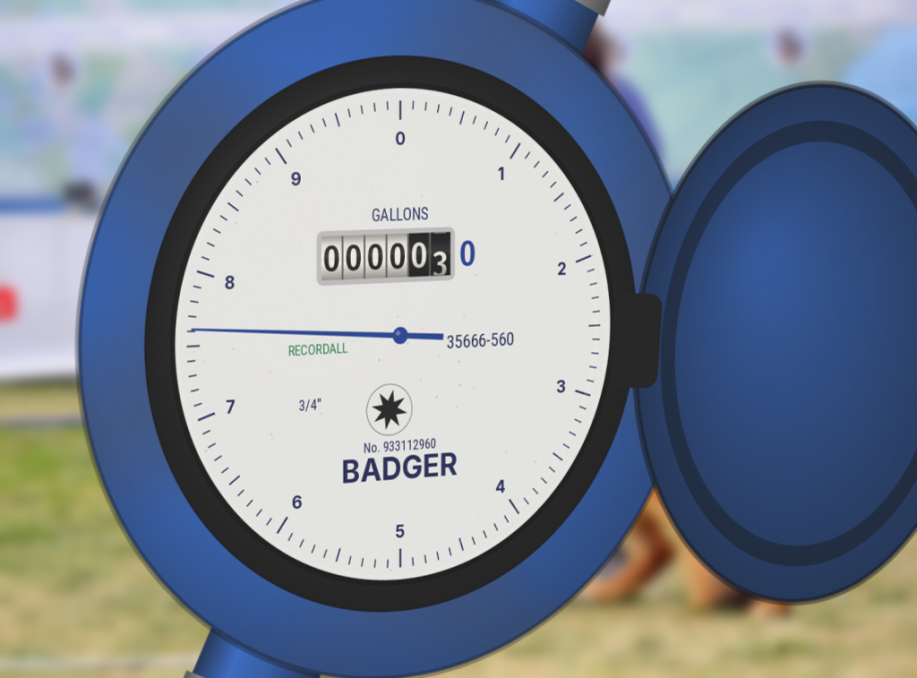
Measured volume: 27.6 gal
